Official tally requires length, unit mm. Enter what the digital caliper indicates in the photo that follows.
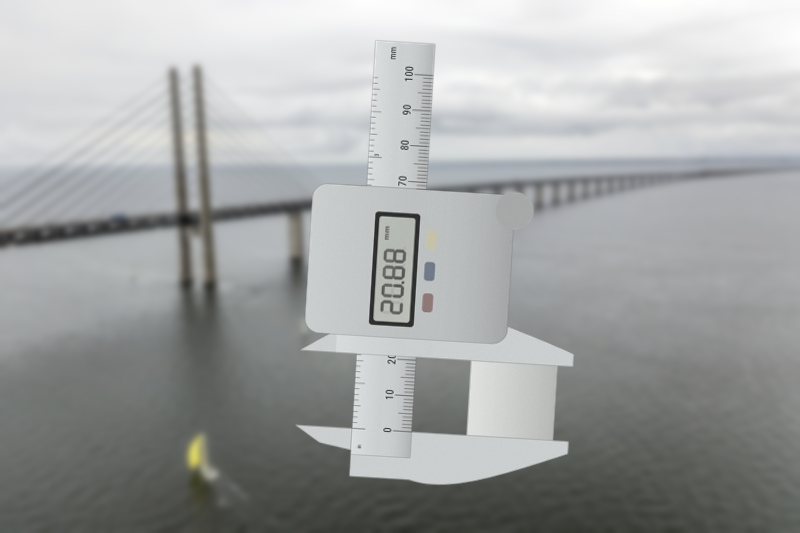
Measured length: 20.88 mm
